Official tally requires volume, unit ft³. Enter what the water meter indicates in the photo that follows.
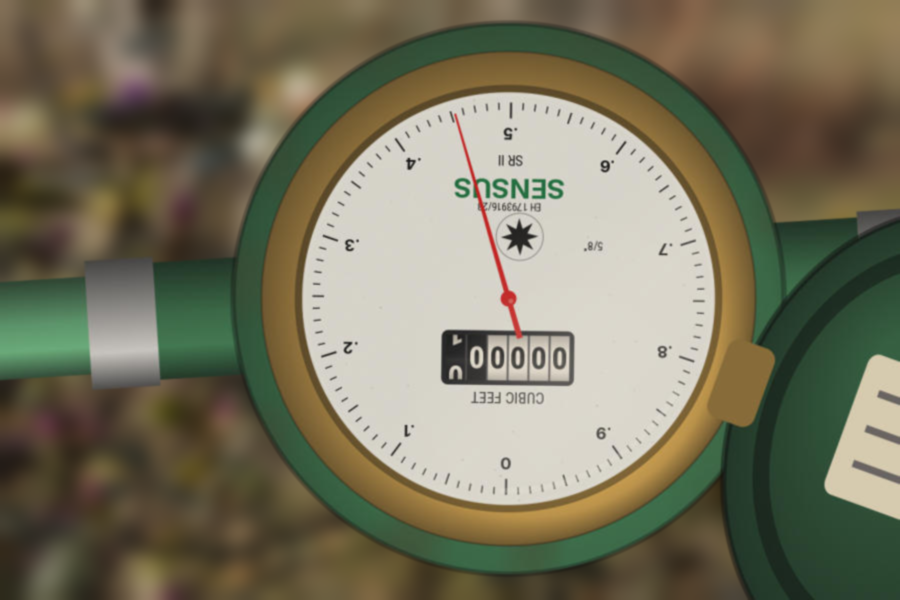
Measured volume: 0.45 ft³
